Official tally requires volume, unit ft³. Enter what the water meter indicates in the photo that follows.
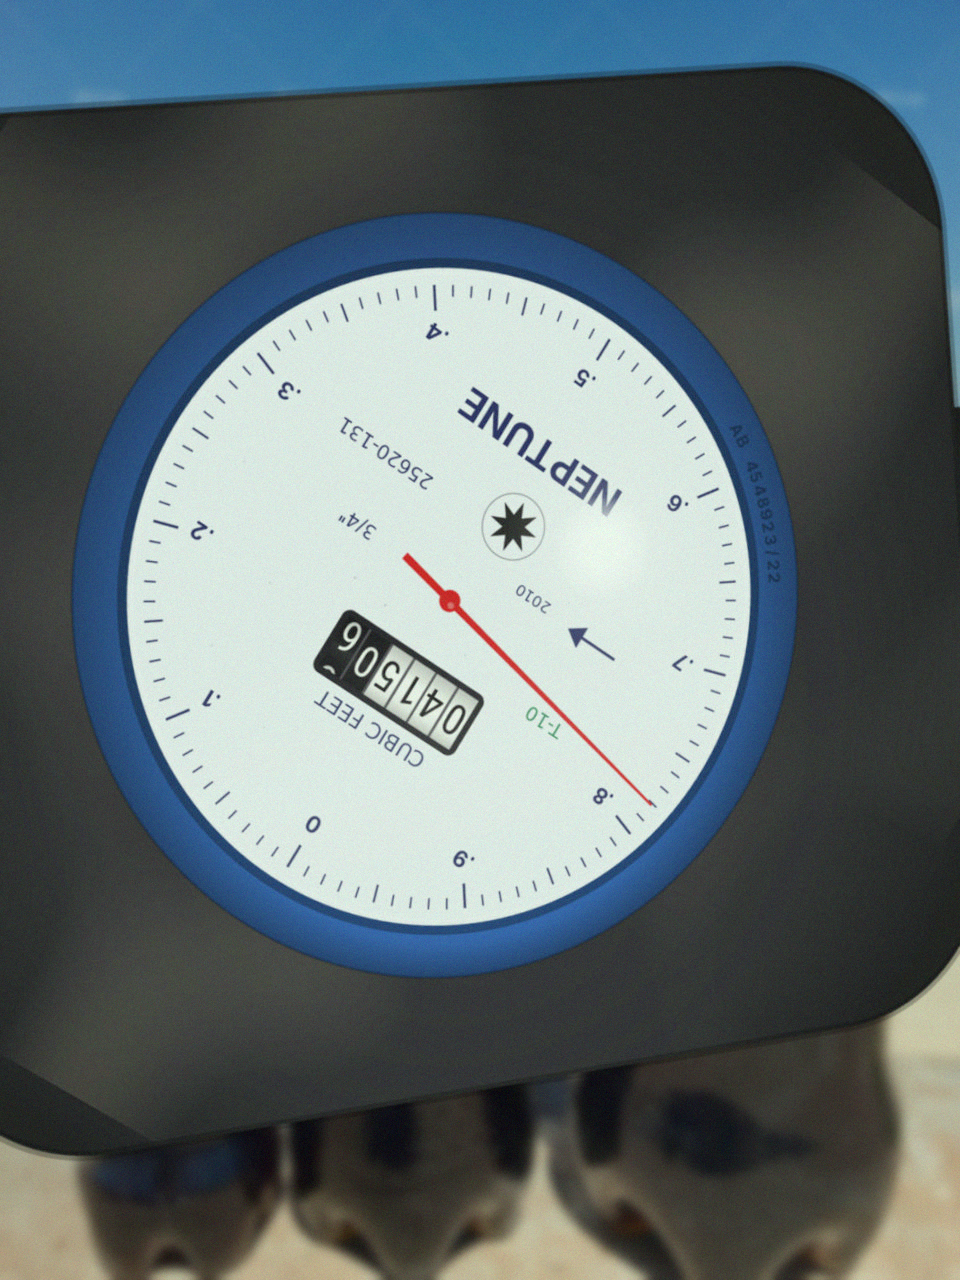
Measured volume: 41505.78 ft³
